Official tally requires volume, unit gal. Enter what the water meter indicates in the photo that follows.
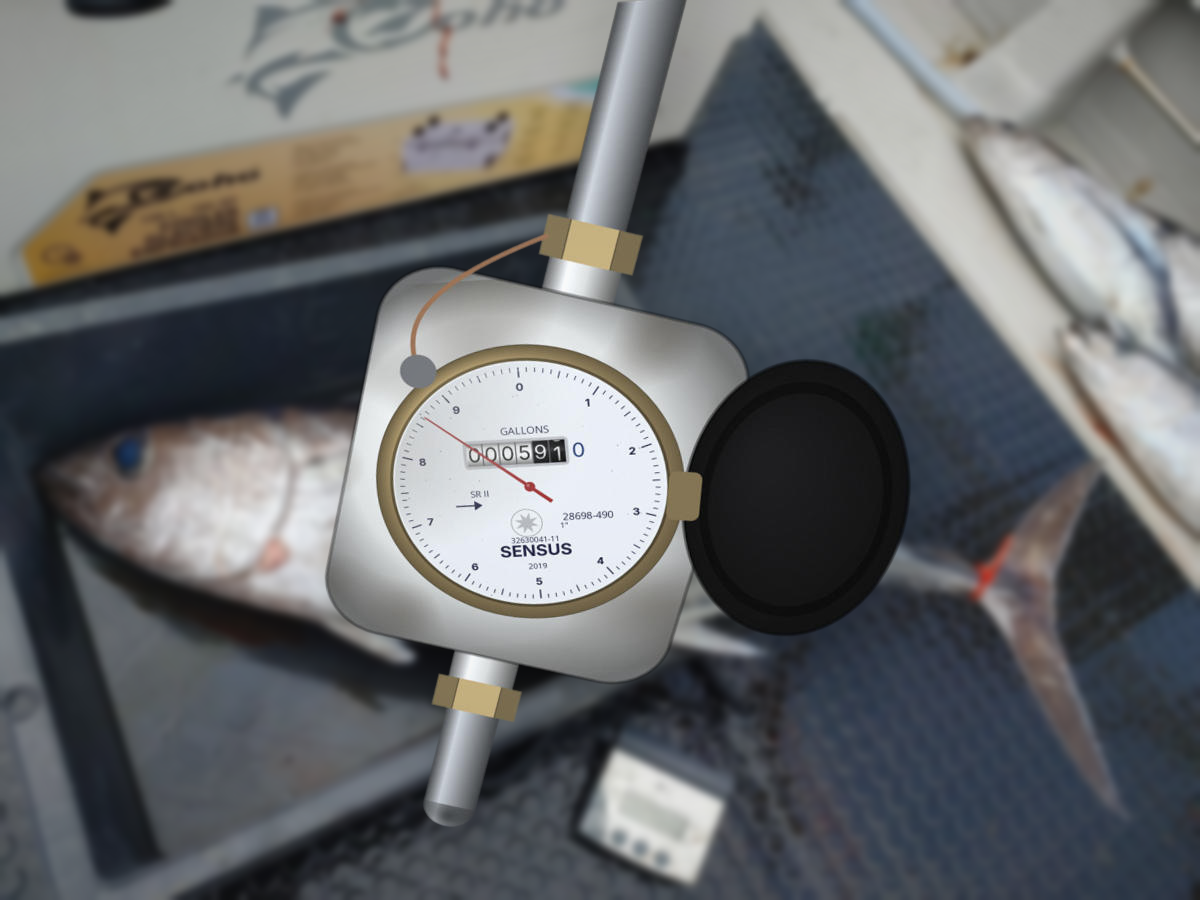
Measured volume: 5908.6 gal
